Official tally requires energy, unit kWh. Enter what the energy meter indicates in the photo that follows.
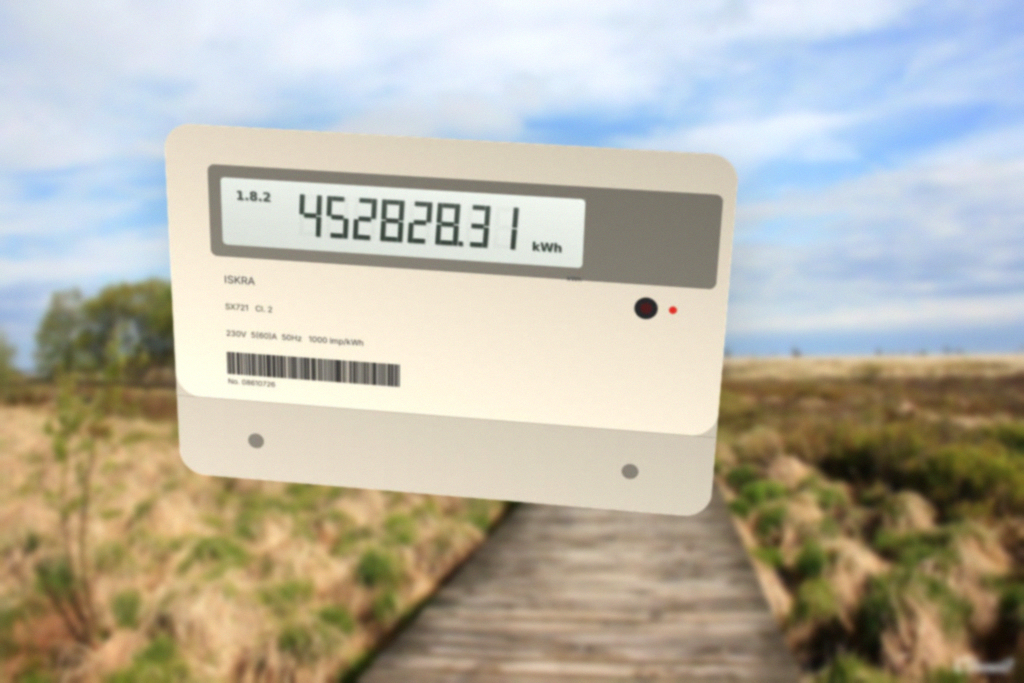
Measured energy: 452828.31 kWh
